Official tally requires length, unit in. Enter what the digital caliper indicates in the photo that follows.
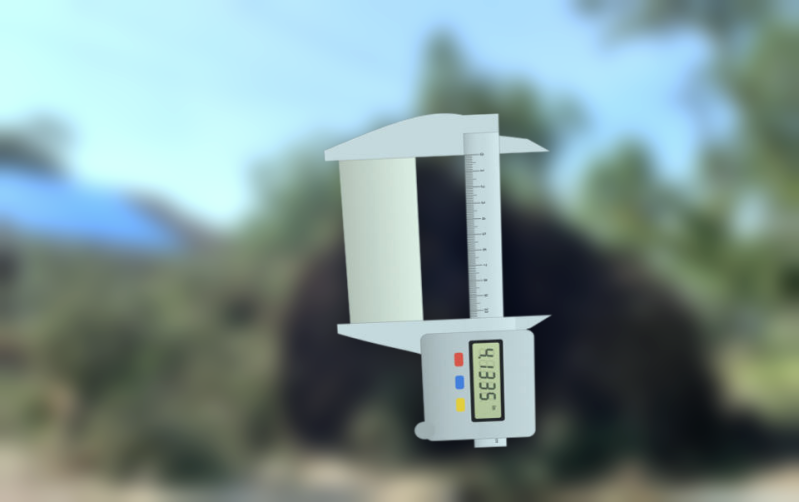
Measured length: 4.1335 in
